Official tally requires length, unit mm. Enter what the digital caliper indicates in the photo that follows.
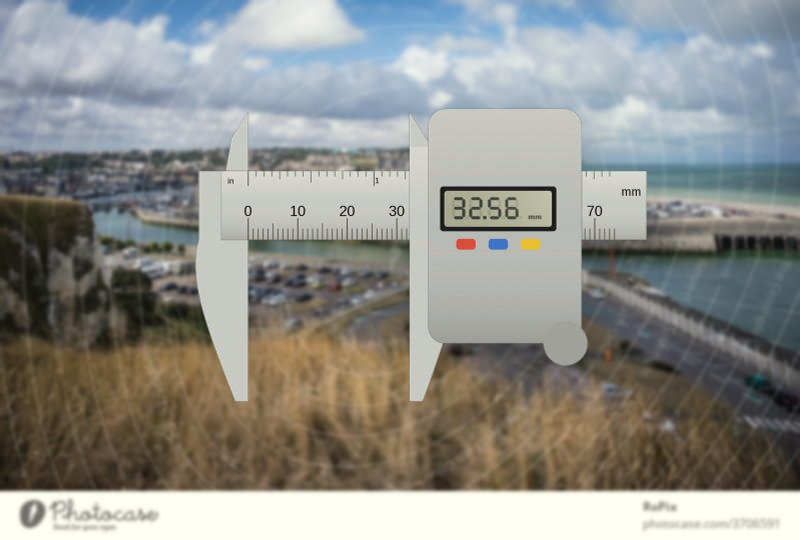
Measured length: 32.56 mm
